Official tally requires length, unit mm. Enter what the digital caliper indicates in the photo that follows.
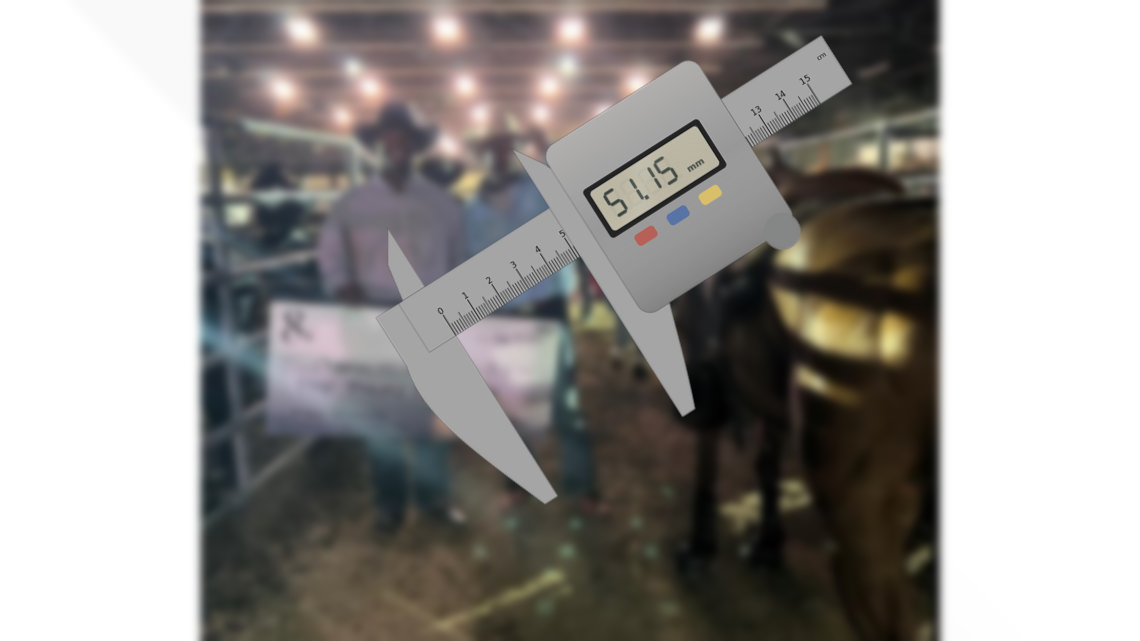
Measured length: 51.15 mm
